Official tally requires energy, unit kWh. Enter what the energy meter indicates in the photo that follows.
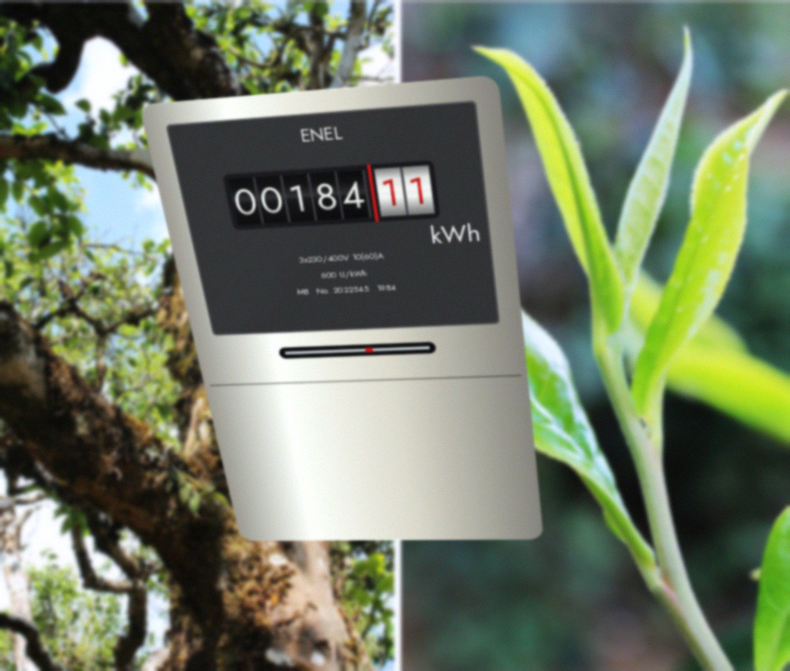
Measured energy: 184.11 kWh
